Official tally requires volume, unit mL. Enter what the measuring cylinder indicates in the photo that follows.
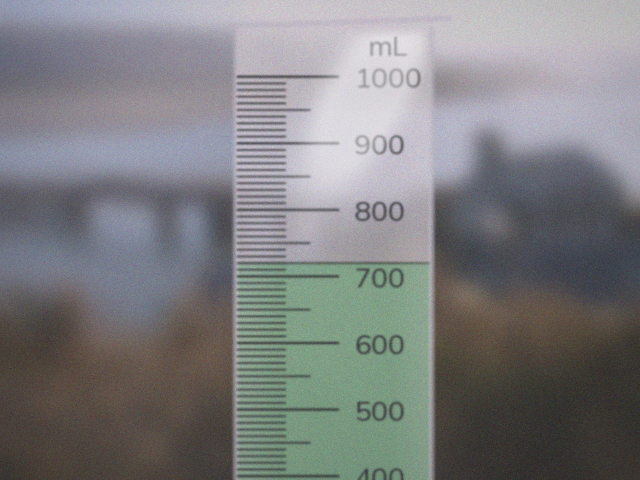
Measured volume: 720 mL
